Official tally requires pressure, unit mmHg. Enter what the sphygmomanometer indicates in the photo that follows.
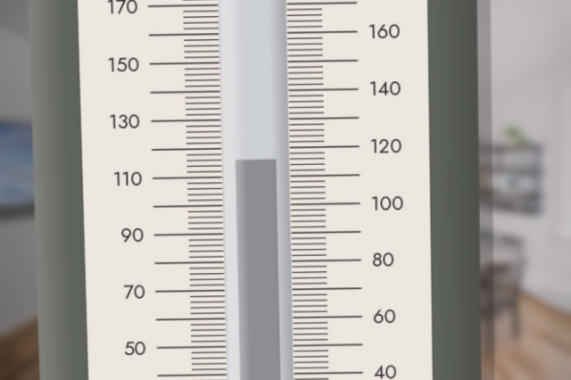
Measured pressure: 116 mmHg
